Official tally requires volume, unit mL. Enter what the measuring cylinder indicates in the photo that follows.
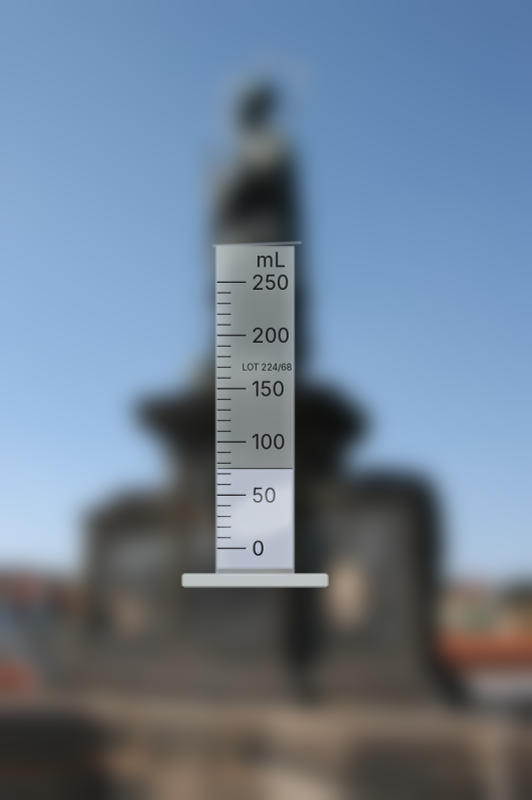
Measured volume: 75 mL
